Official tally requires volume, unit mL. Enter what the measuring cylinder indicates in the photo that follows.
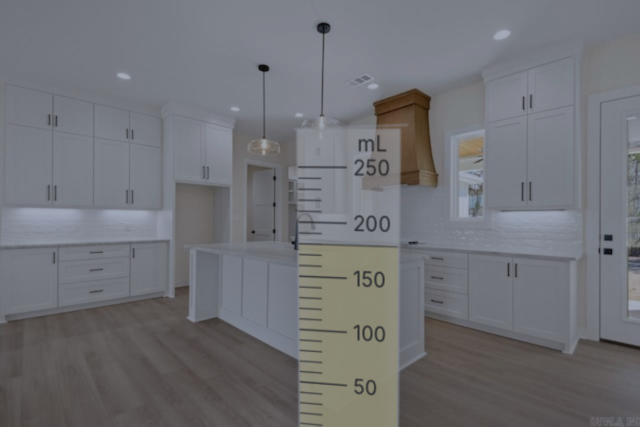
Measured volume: 180 mL
